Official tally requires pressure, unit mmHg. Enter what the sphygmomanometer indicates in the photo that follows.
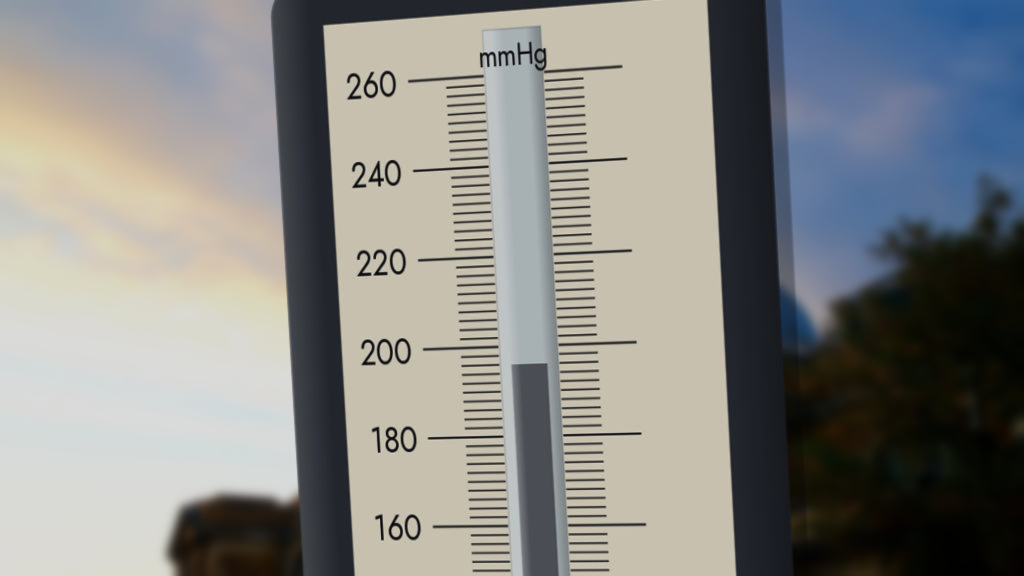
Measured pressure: 196 mmHg
